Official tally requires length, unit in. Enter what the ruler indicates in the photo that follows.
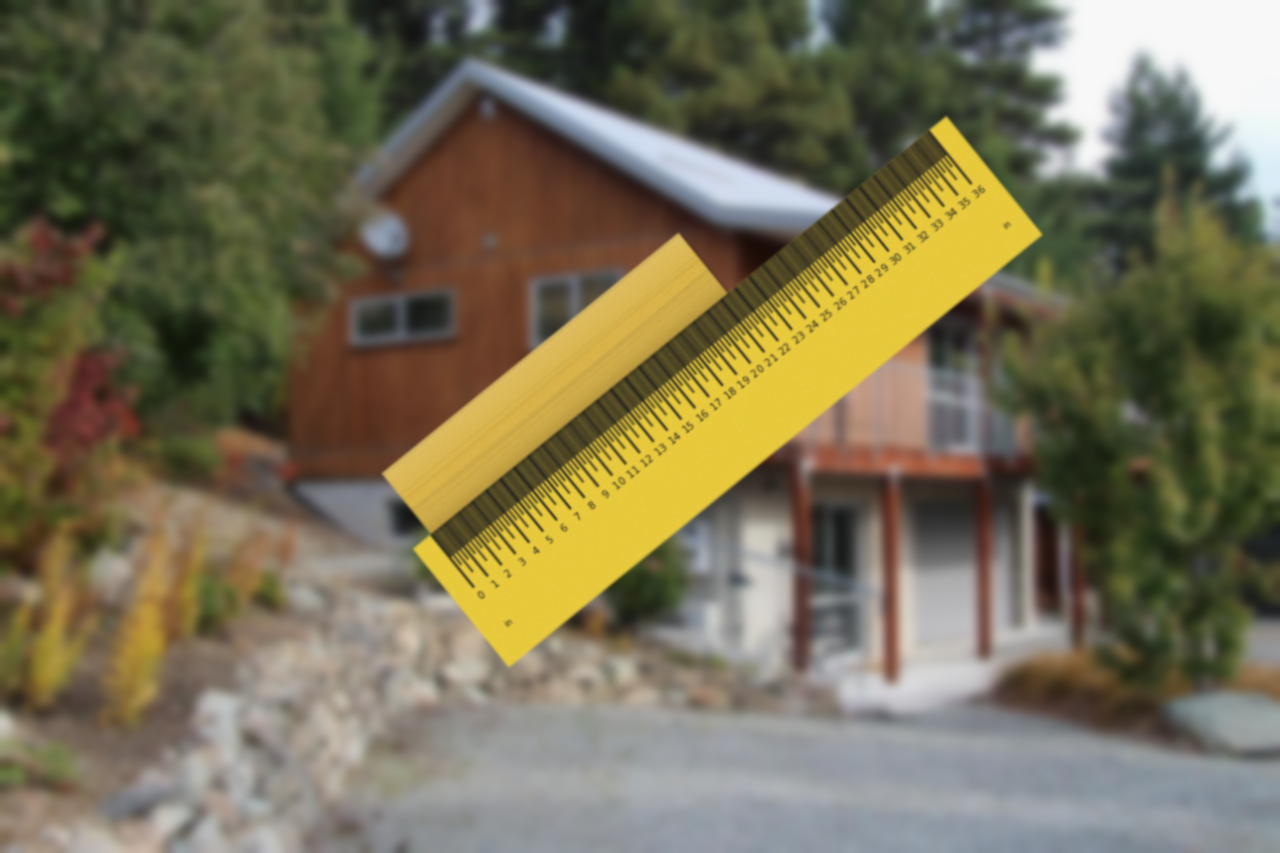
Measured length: 21.5 in
